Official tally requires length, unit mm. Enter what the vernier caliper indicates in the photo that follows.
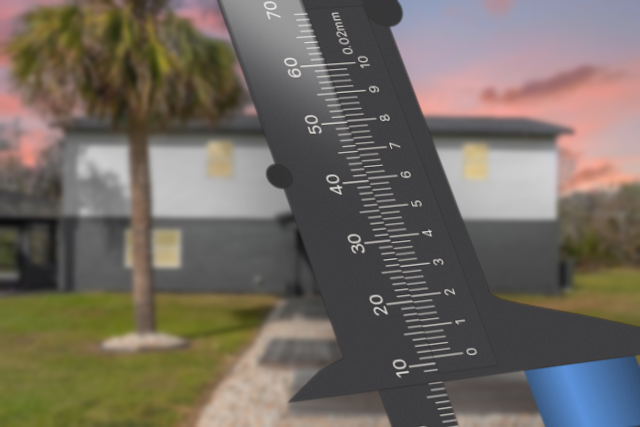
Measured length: 11.0 mm
